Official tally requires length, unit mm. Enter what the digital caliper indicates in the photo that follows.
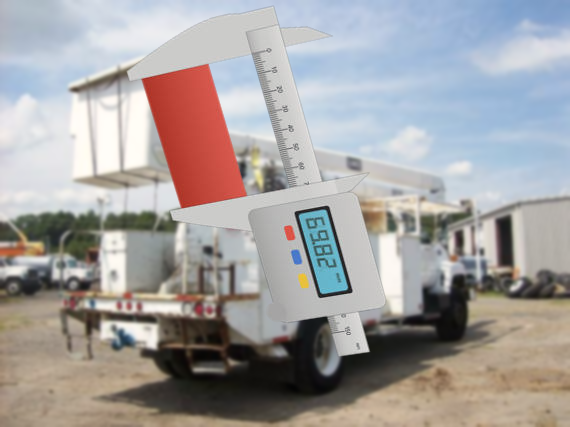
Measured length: 69.82 mm
